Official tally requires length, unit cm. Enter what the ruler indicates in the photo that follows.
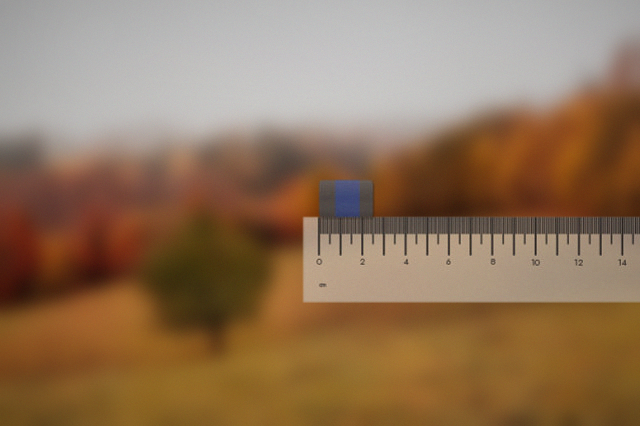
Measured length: 2.5 cm
